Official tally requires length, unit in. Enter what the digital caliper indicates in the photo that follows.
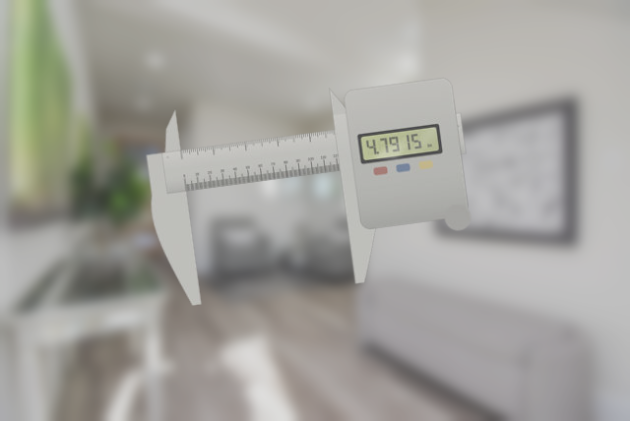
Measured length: 4.7915 in
